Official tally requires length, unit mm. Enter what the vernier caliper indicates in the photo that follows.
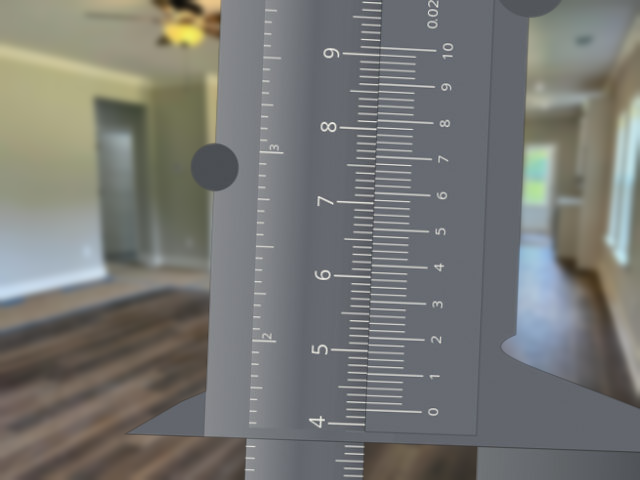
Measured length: 42.0 mm
